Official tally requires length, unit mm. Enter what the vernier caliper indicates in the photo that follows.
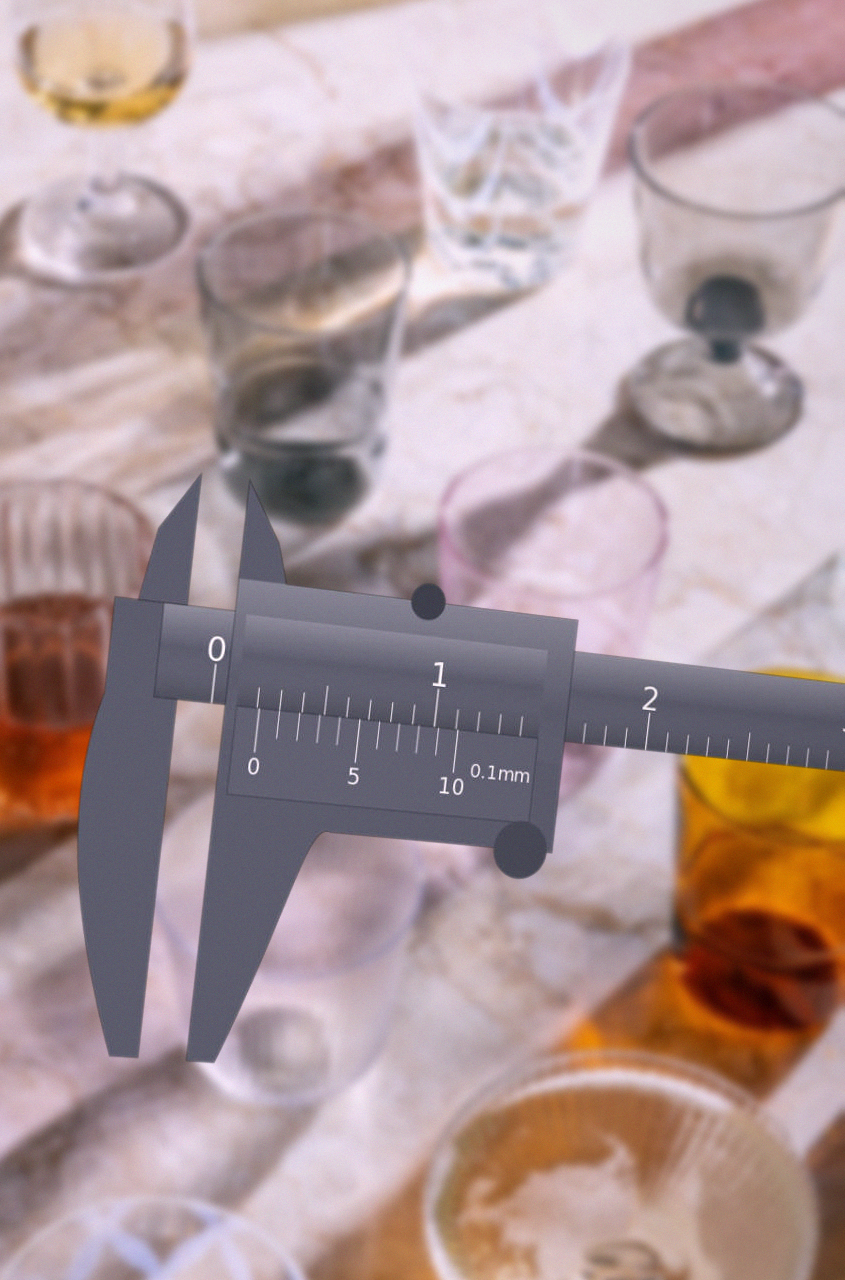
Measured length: 2.1 mm
